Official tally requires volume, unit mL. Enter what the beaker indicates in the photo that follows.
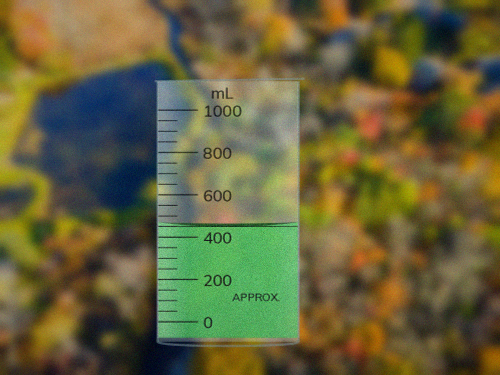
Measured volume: 450 mL
